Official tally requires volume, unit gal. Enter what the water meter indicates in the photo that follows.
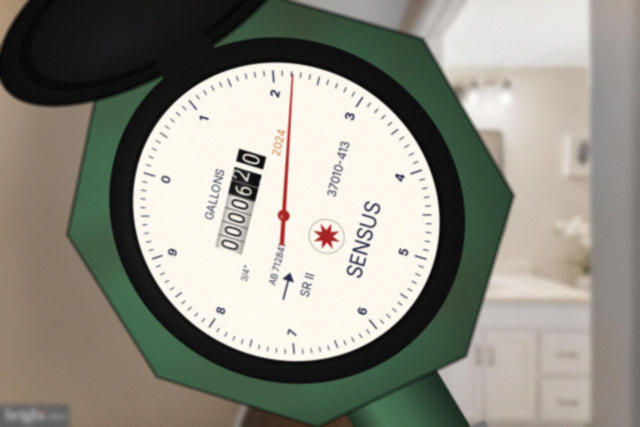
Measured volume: 622.2 gal
